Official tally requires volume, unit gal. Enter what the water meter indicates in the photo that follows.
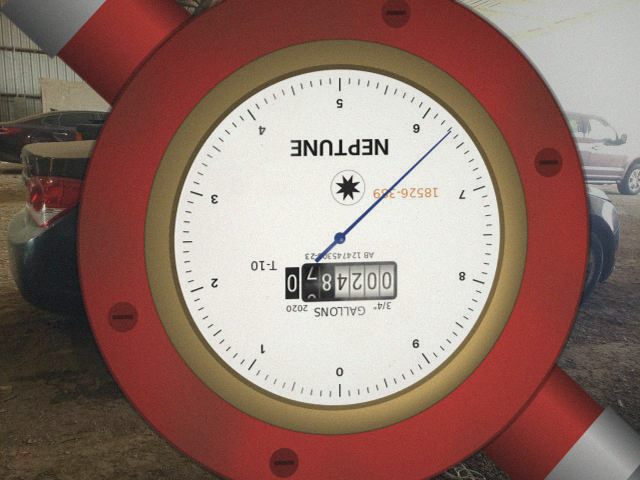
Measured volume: 24866.3 gal
